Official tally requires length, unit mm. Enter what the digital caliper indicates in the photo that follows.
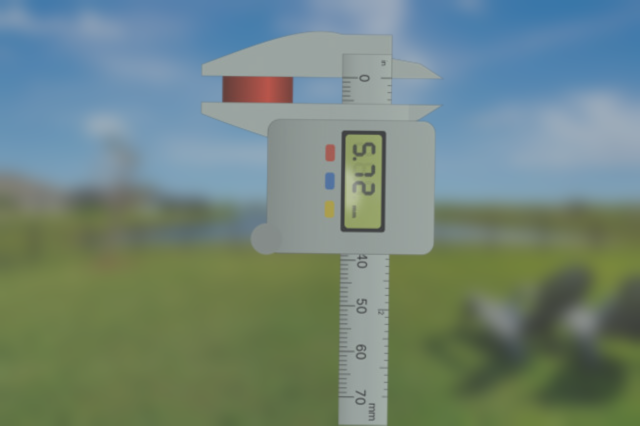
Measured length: 5.72 mm
